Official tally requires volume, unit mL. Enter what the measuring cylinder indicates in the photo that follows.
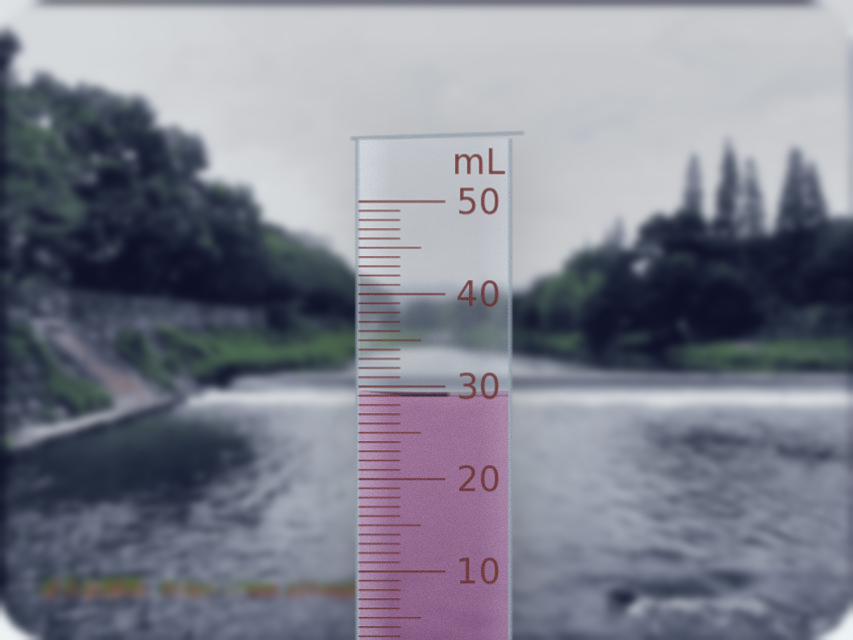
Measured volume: 29 mL
